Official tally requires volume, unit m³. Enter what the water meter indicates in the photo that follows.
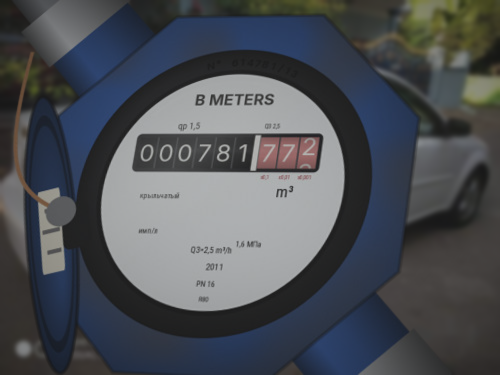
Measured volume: 781.772 m³
